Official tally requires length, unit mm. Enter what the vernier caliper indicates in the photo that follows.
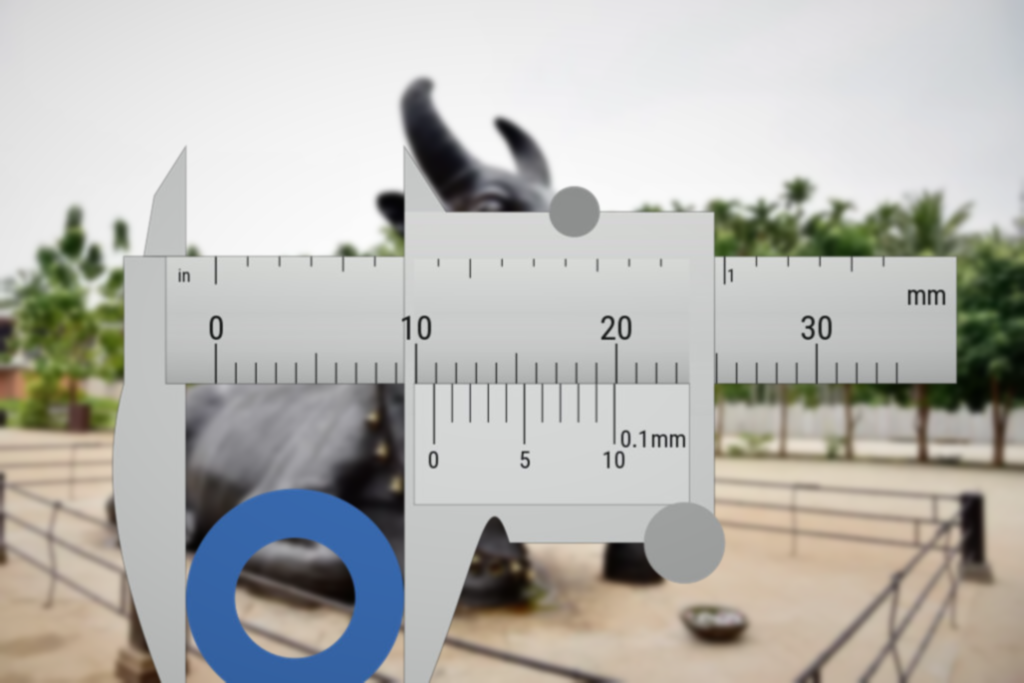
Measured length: 10.9 mm
